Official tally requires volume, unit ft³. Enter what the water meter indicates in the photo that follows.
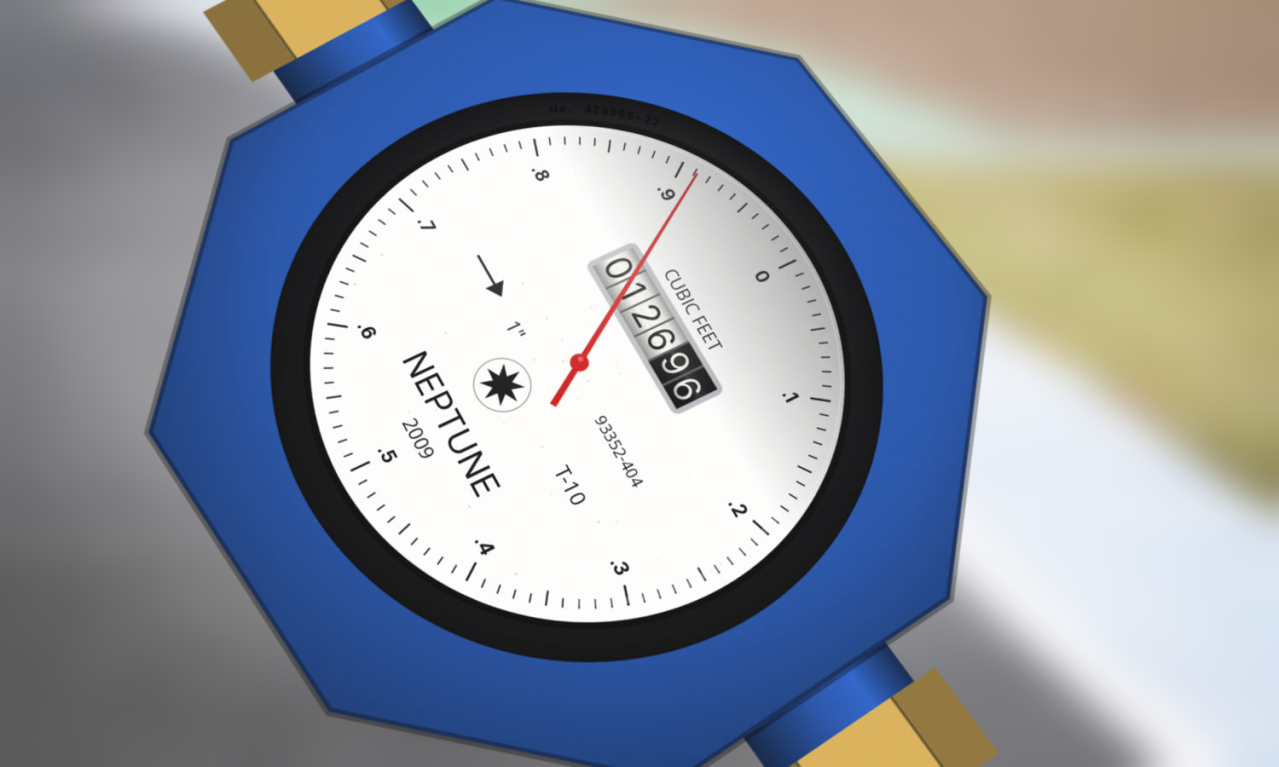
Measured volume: 12695.91 ft³
